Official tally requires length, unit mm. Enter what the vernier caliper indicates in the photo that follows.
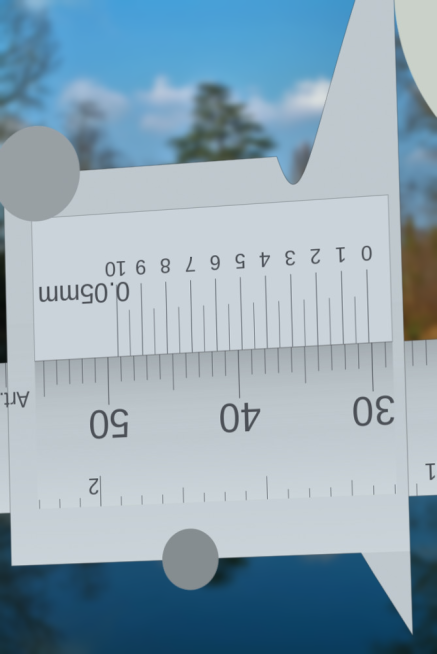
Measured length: 30.2 mm
